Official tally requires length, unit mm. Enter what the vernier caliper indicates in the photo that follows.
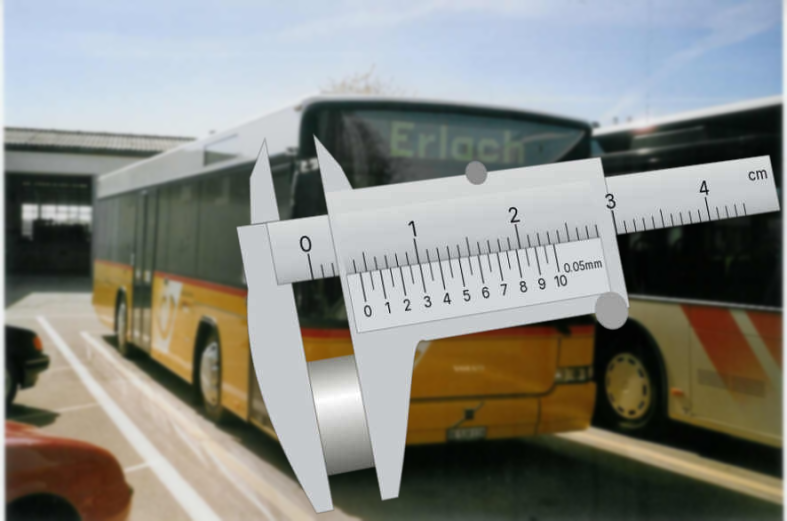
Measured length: 4.4 mm
